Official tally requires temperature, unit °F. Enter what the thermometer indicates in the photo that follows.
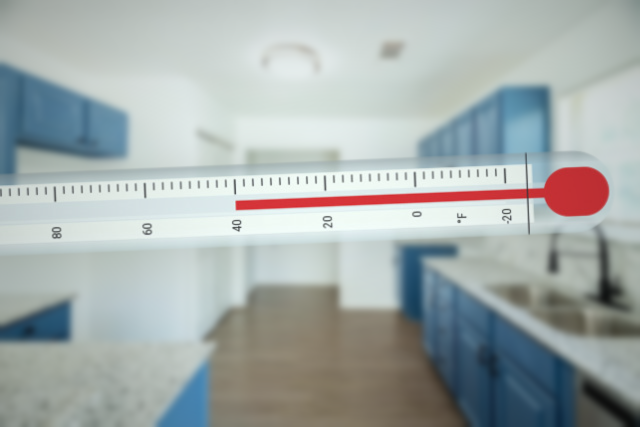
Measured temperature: 40 °F
